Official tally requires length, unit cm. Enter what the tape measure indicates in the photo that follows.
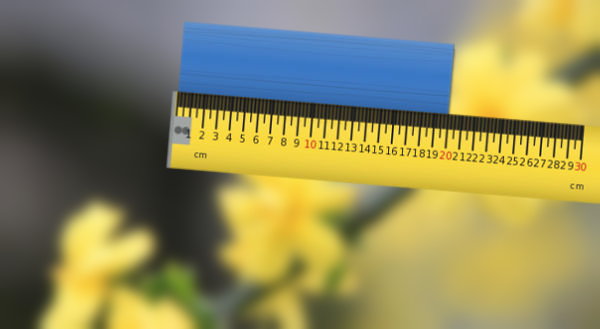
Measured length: 20 cm
